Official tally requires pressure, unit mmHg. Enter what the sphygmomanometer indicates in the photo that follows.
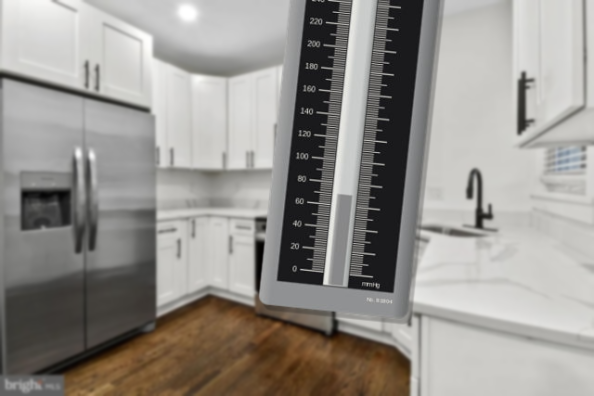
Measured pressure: 70 mmHg
